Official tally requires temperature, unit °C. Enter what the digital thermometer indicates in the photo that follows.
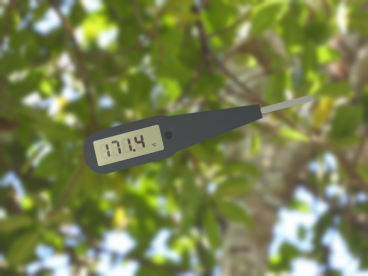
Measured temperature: 171.4 °C
